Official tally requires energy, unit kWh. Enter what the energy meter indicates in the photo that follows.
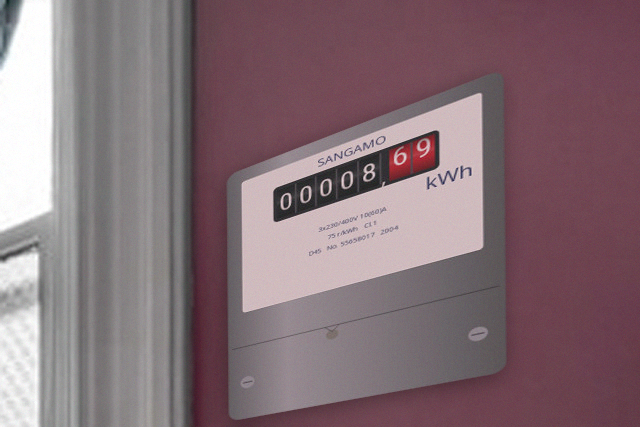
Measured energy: 8.69 kWh
